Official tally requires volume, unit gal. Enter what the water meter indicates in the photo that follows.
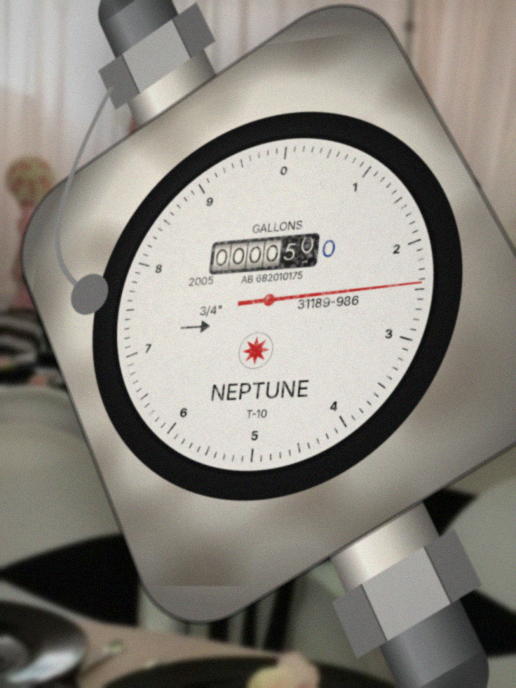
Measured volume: 502.4 gal
